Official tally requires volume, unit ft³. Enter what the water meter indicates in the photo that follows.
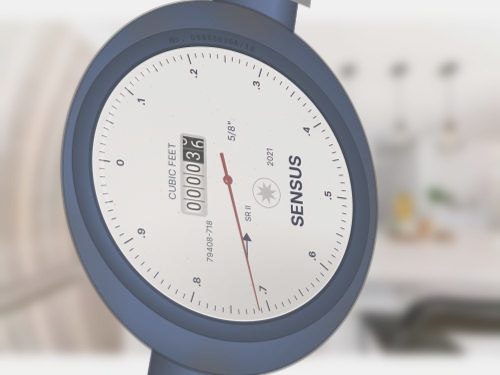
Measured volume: 35.71 ft³
